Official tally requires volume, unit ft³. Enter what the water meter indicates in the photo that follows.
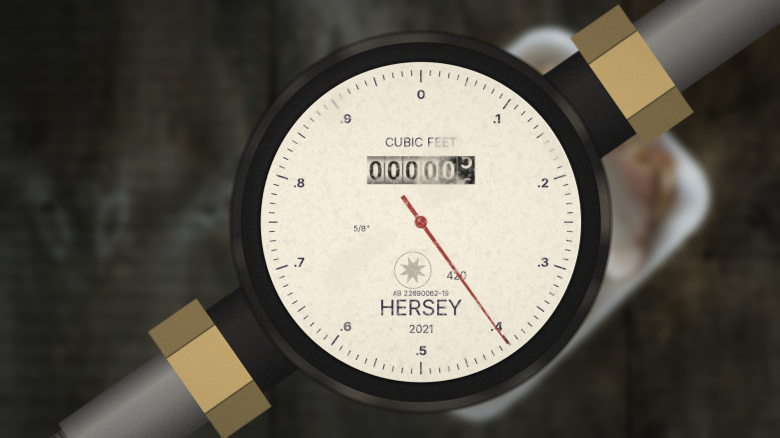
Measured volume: 5.40 ft³
